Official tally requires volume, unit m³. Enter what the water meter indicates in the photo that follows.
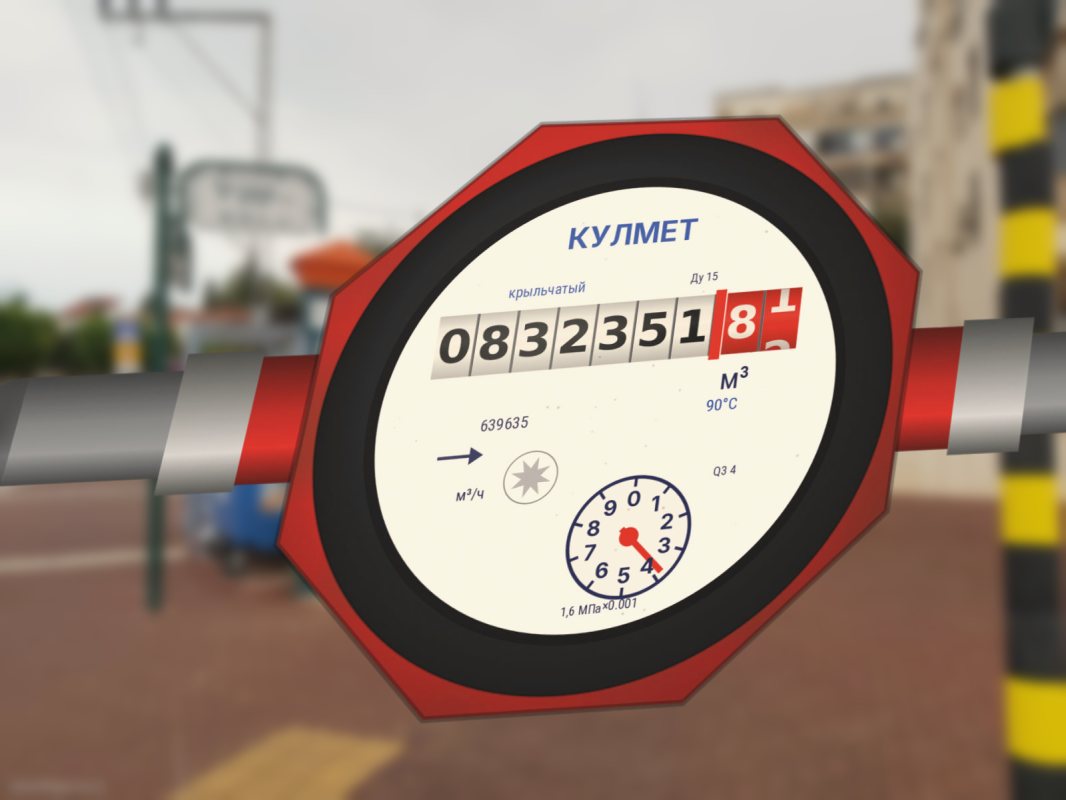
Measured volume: 832351.813 m³
